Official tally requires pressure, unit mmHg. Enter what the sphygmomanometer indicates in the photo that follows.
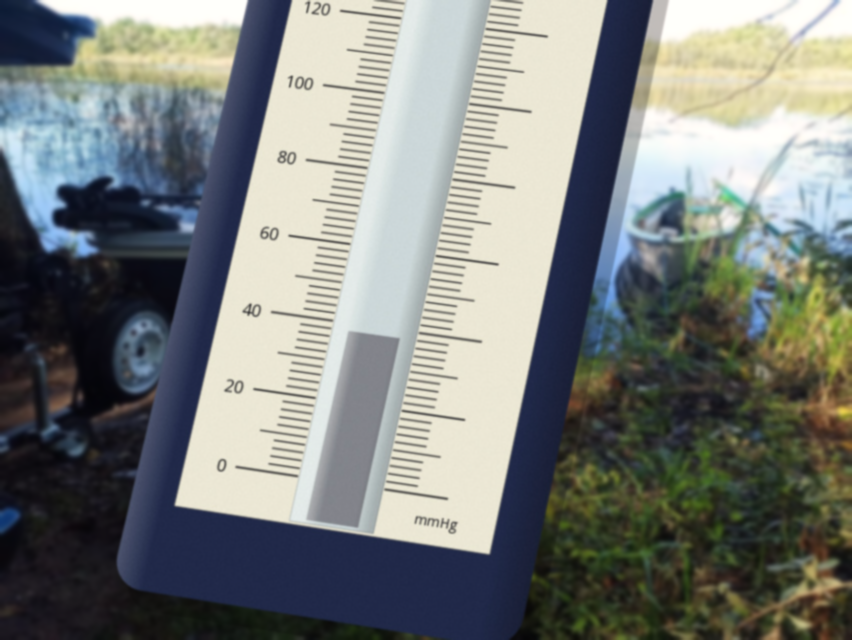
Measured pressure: 38 mmHg
